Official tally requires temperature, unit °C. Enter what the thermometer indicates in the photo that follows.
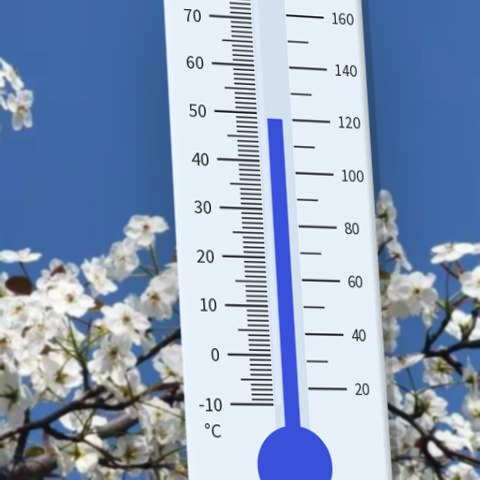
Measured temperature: 49 °C
